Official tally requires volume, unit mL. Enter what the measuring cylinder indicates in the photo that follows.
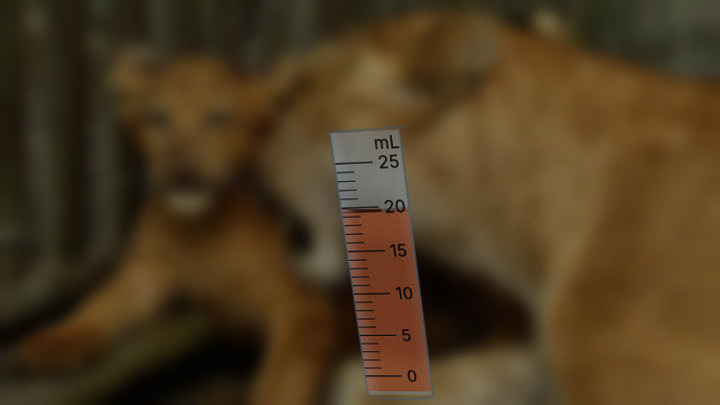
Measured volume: 19.5 mL
